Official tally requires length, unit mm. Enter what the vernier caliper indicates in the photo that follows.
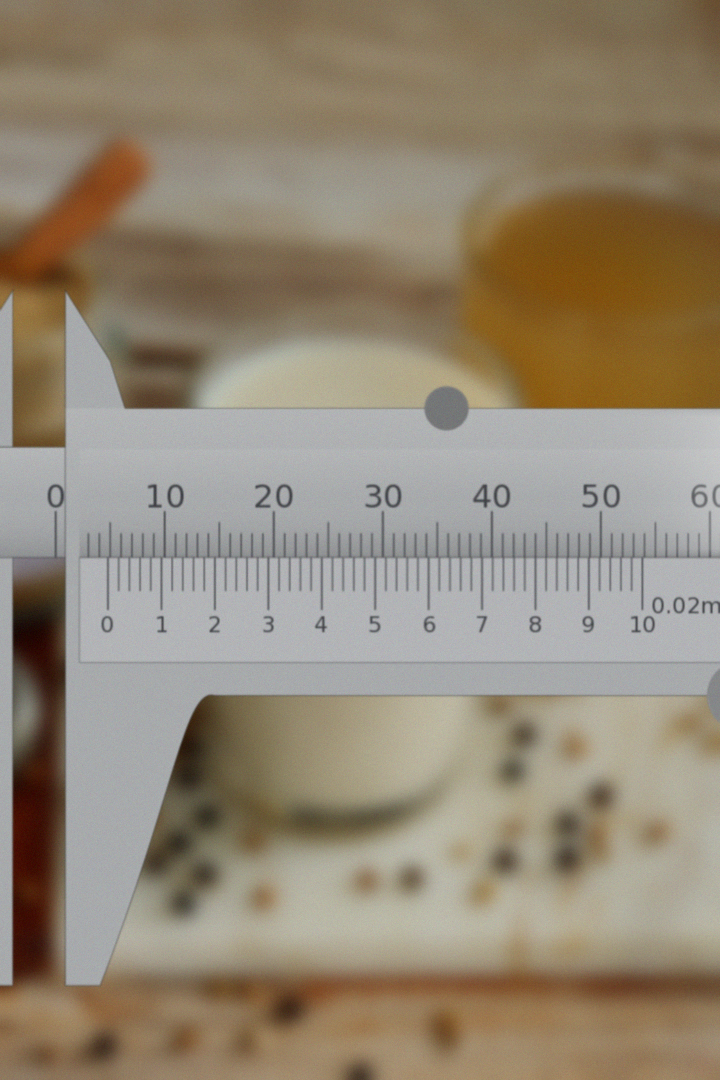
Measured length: 4.8 mm
